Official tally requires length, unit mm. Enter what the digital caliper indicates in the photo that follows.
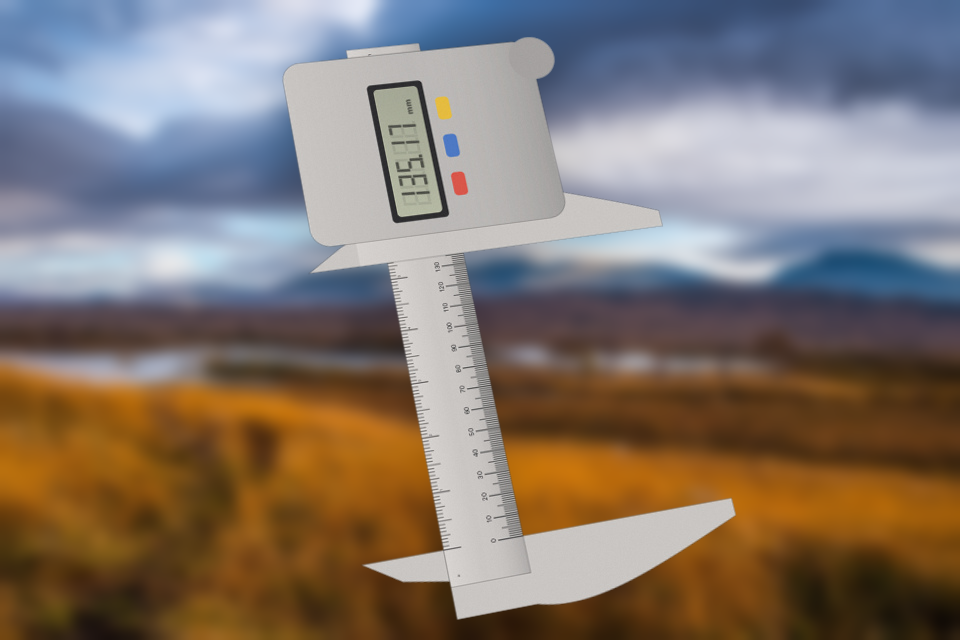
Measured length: 135.17 mm
